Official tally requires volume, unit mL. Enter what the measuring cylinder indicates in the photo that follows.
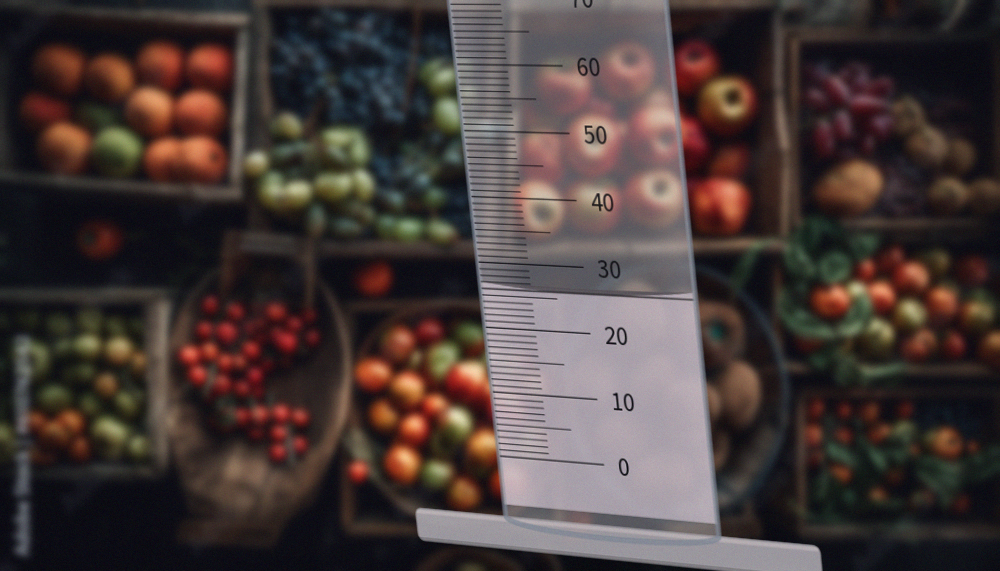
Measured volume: 26 mL
